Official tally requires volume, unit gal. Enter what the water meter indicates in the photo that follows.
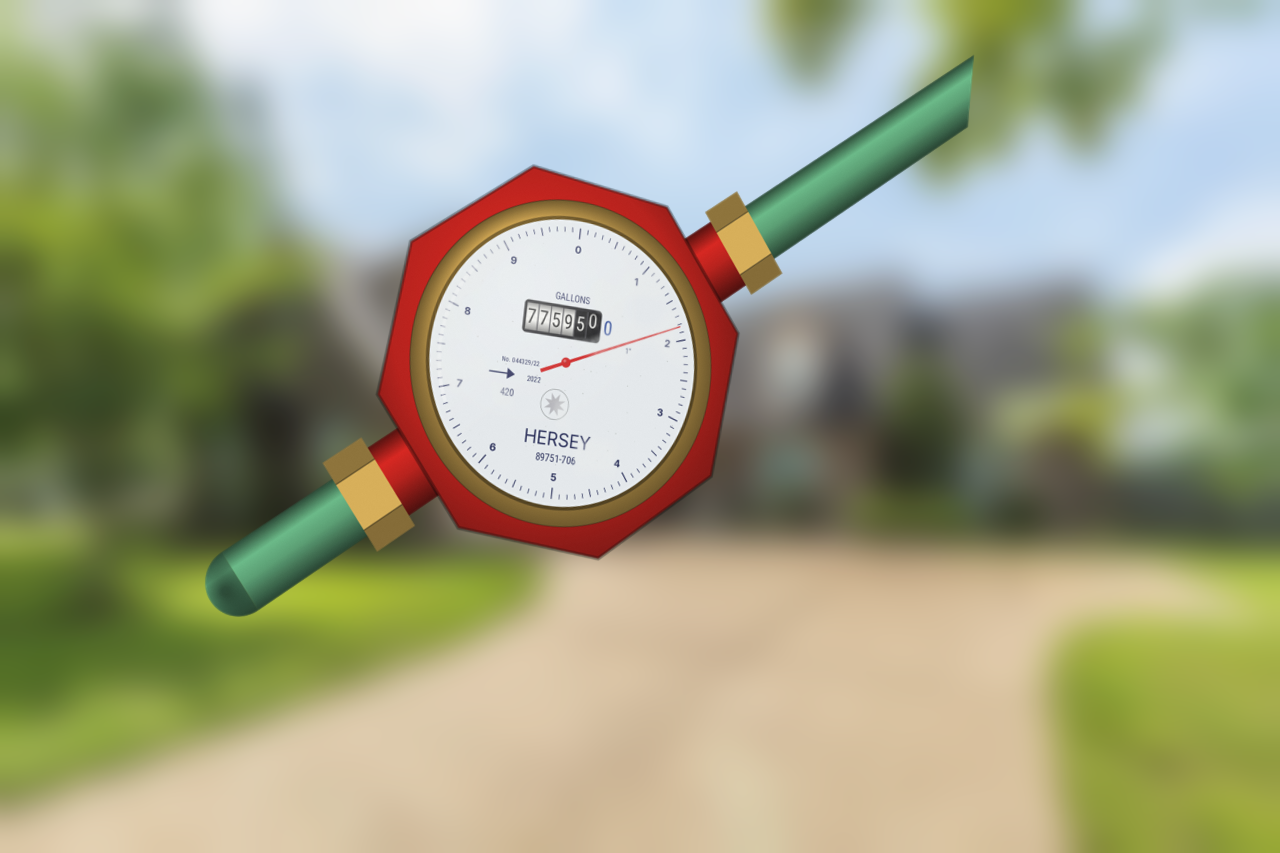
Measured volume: 7759501.8 gal
